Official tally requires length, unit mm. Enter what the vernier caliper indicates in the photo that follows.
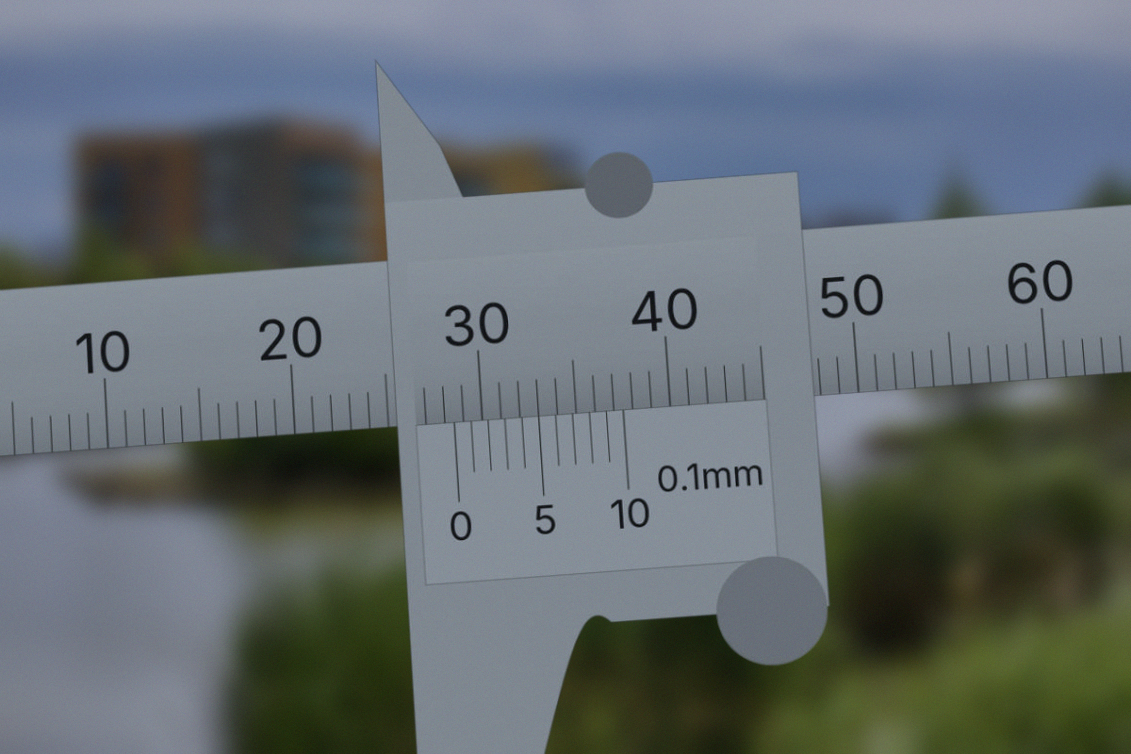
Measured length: 28.5 mm
